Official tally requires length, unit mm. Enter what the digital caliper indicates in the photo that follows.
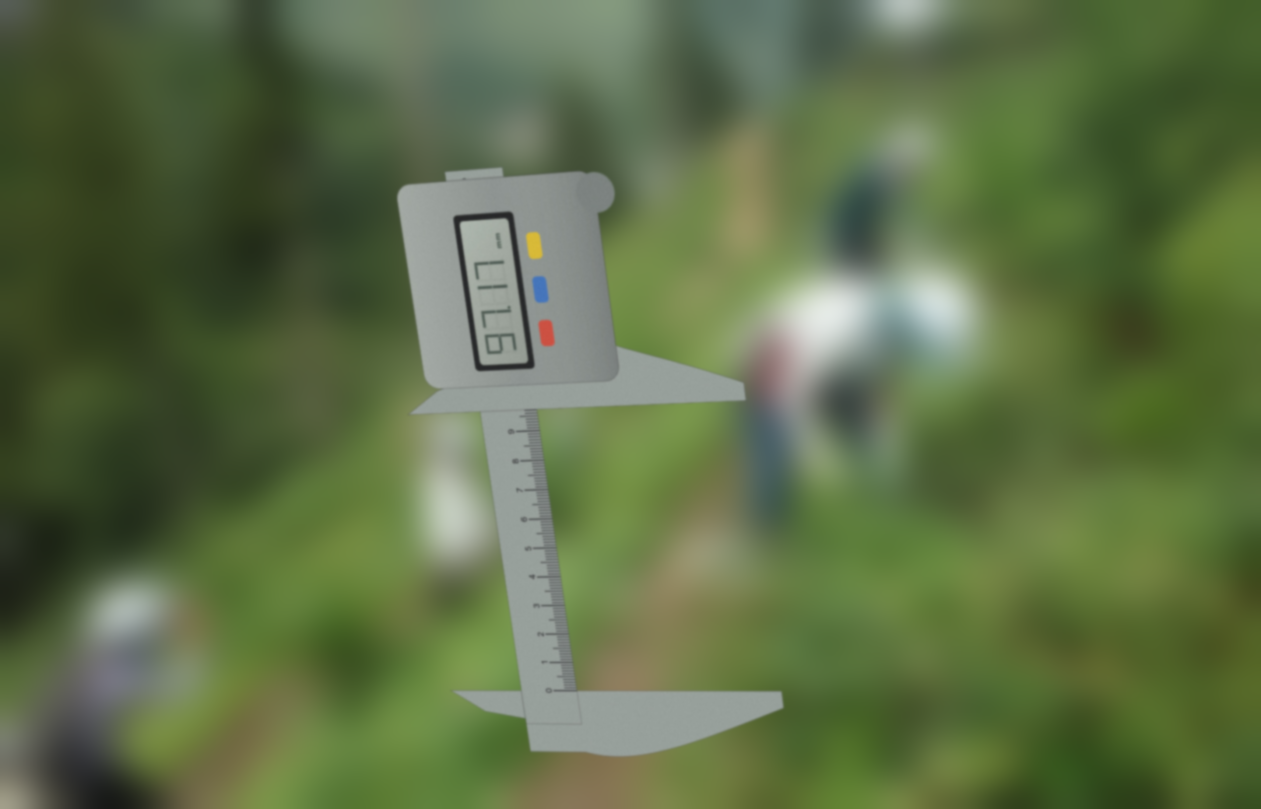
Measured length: 97.17 mm
